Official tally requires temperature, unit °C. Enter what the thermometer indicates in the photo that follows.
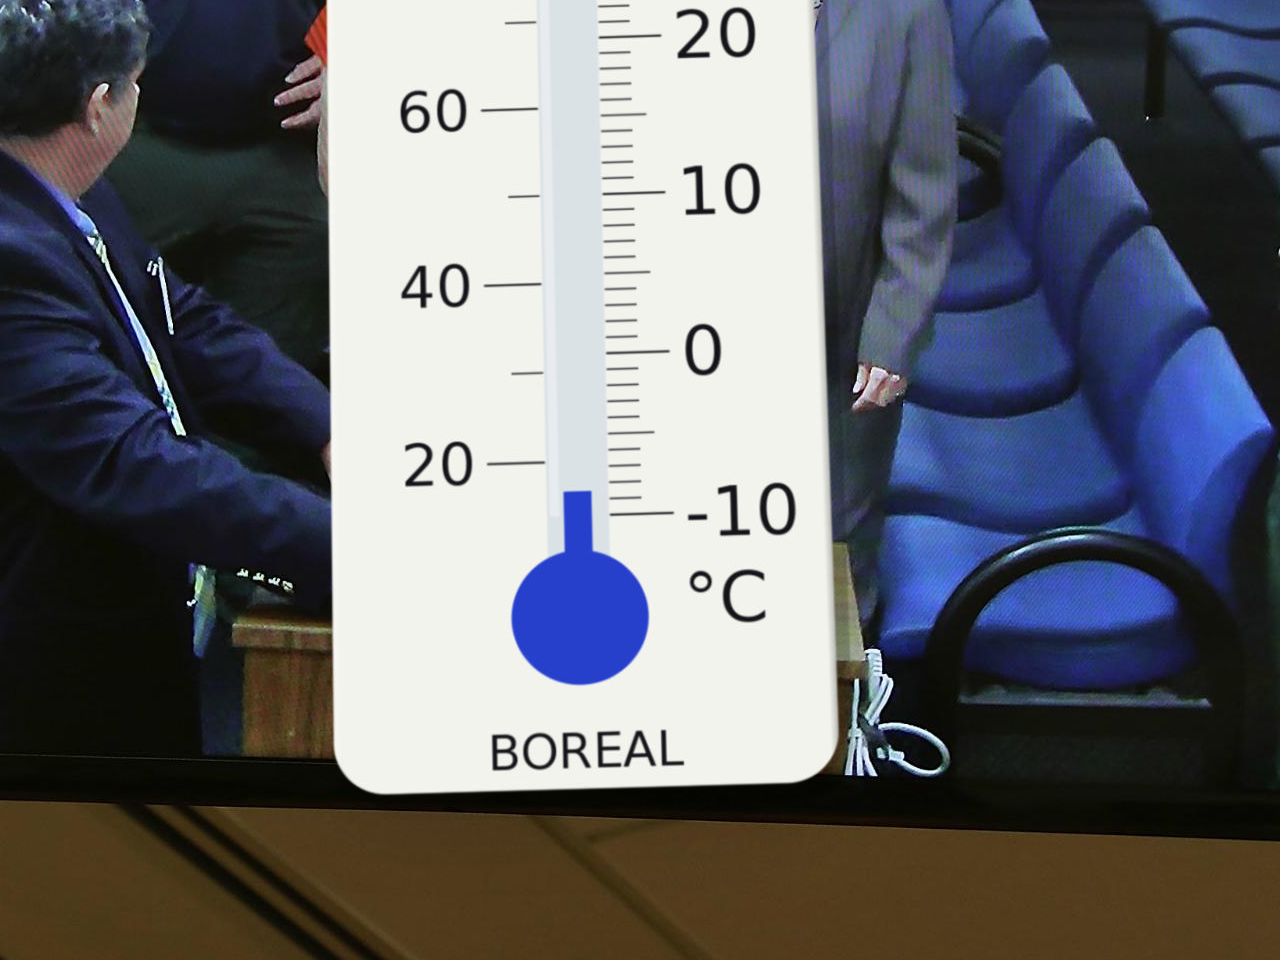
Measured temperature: -8.5 °C
